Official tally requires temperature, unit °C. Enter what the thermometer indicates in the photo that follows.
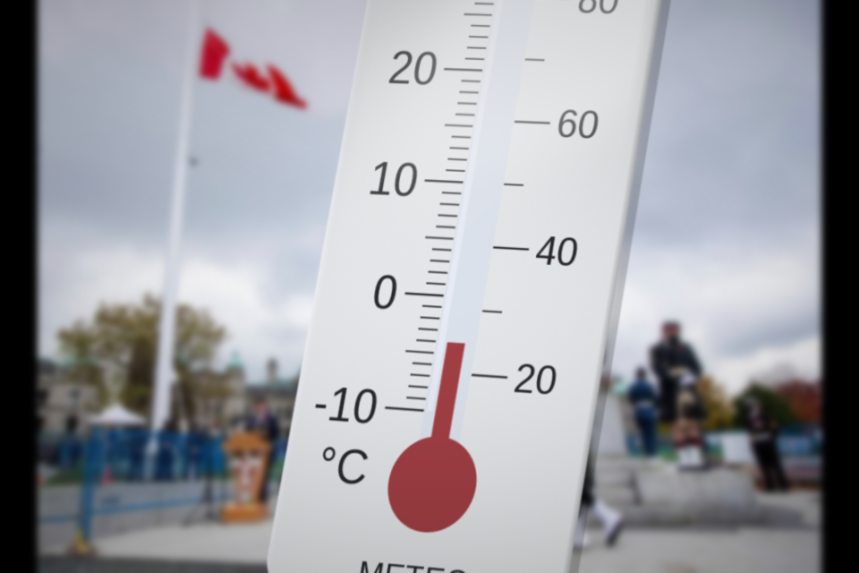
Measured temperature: -4 °C
